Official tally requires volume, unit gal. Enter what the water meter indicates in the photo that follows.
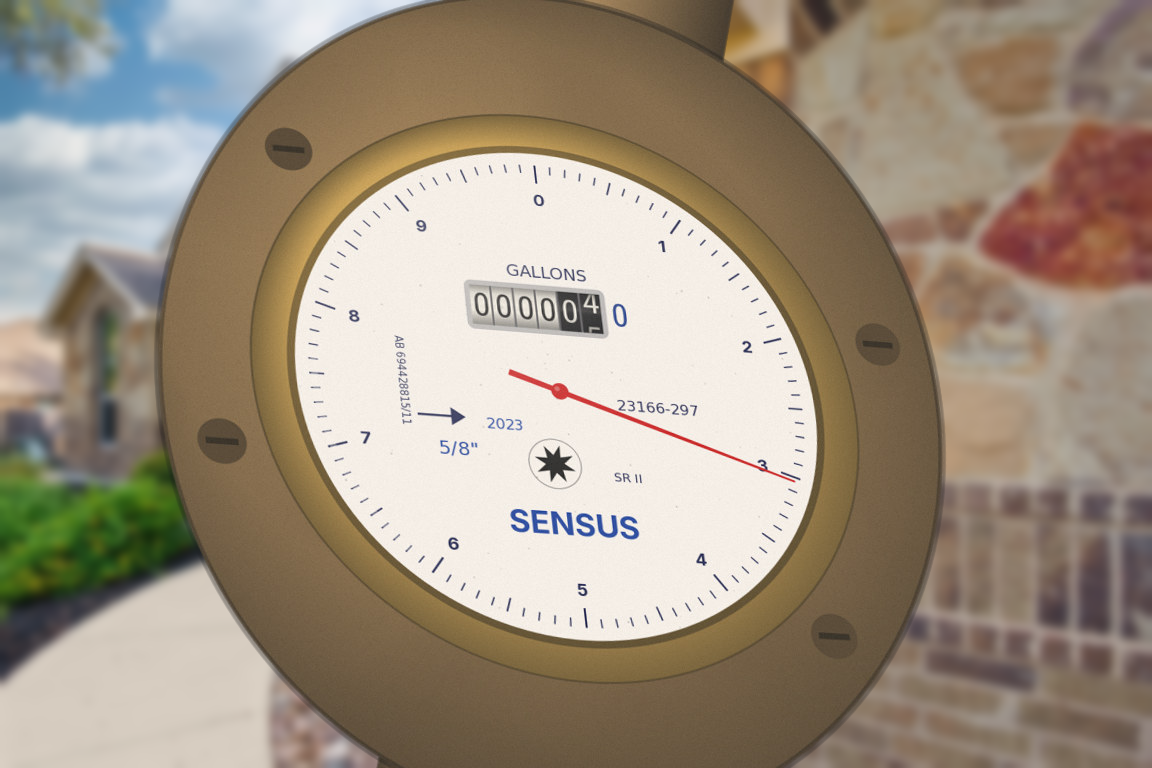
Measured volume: 43.0 gal
